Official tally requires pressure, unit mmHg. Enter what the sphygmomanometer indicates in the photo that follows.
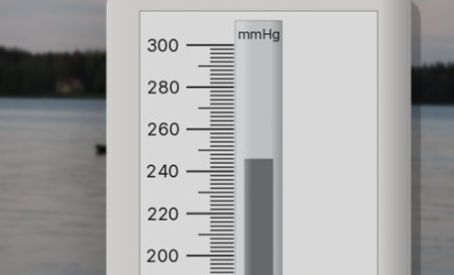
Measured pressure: 246 mmHg
